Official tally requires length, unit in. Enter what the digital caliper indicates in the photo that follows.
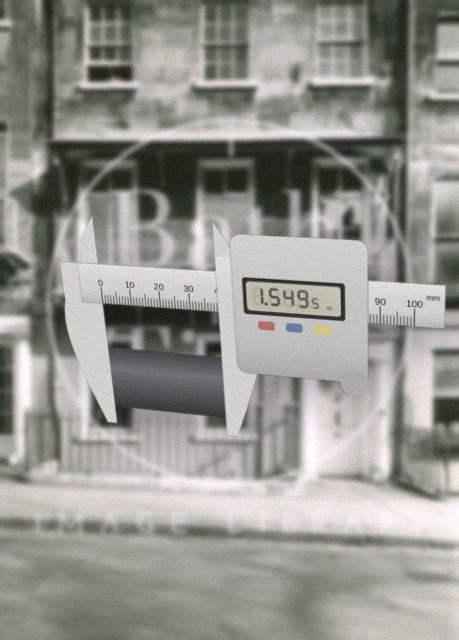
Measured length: 1.5495 in
